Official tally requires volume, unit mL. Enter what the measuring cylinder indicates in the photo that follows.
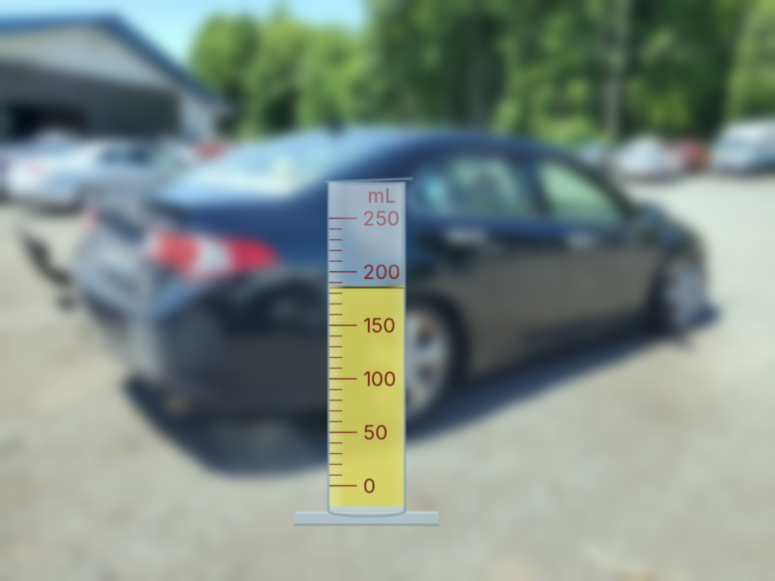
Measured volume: 185 mL
